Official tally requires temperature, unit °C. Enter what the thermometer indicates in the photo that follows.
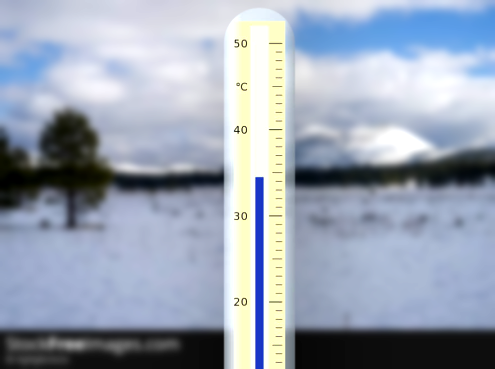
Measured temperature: 34.5 °C
